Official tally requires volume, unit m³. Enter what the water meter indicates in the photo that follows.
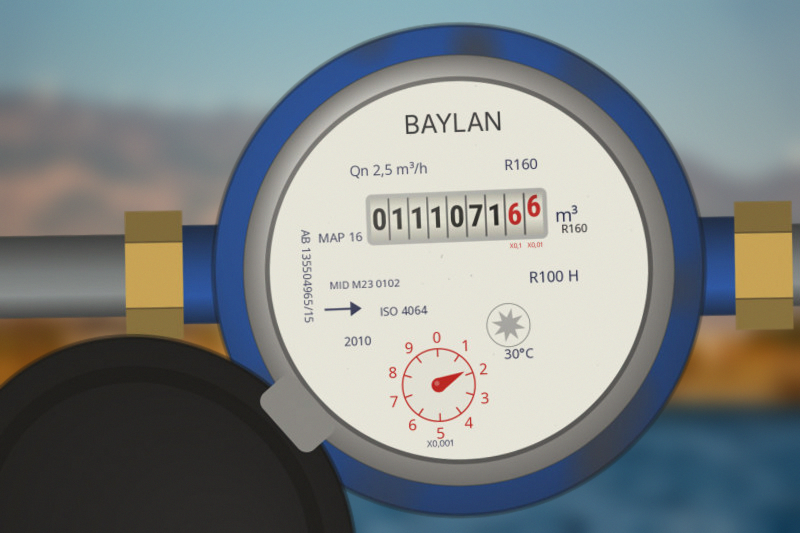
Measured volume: 111071.661 m³
